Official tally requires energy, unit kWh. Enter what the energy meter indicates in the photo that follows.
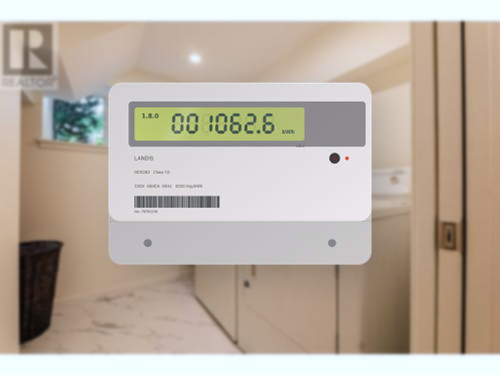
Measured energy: 1062.6 kWh
